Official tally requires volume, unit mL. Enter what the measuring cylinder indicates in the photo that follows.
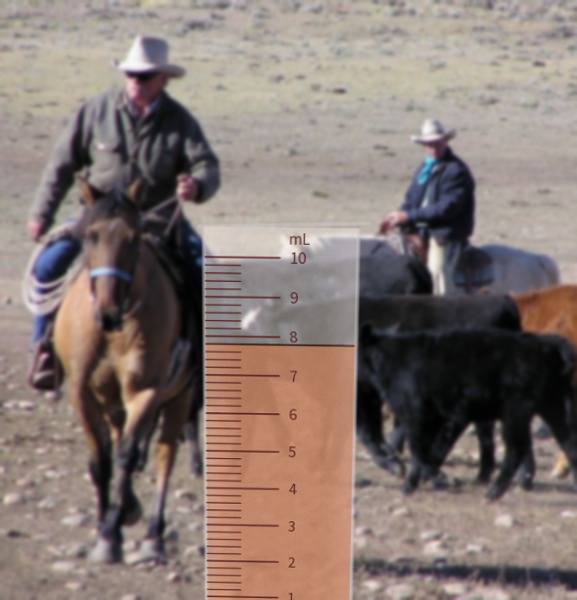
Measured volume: 7.8 mL
